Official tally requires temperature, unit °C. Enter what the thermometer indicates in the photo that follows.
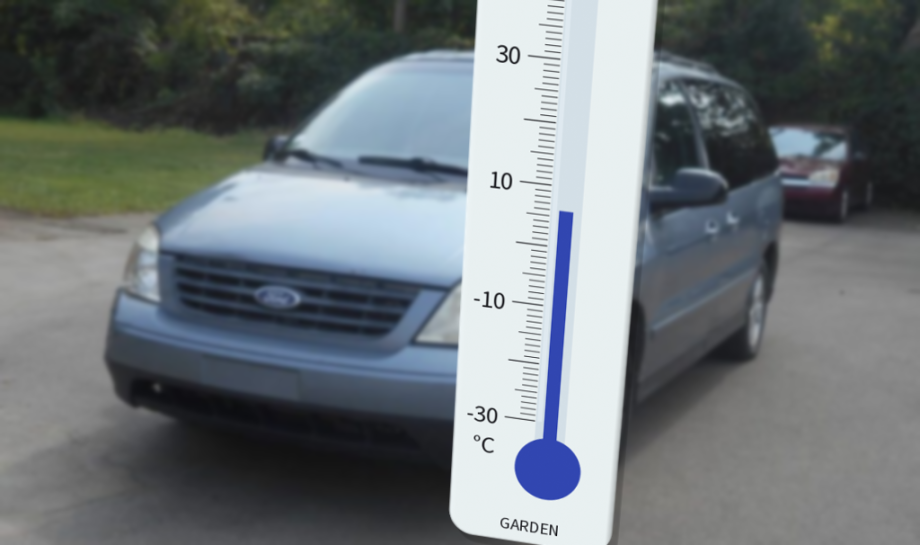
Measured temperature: 6 °C
